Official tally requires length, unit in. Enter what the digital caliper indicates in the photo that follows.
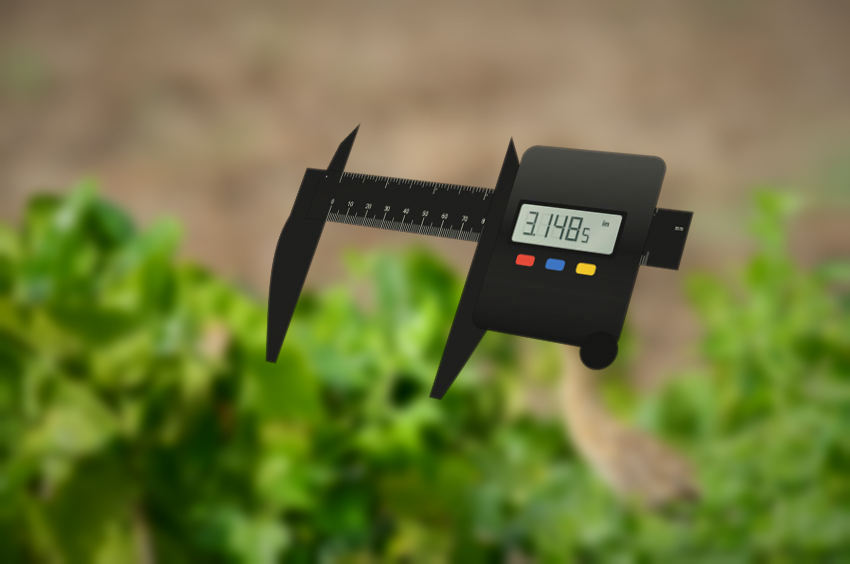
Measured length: 3.1485 in
